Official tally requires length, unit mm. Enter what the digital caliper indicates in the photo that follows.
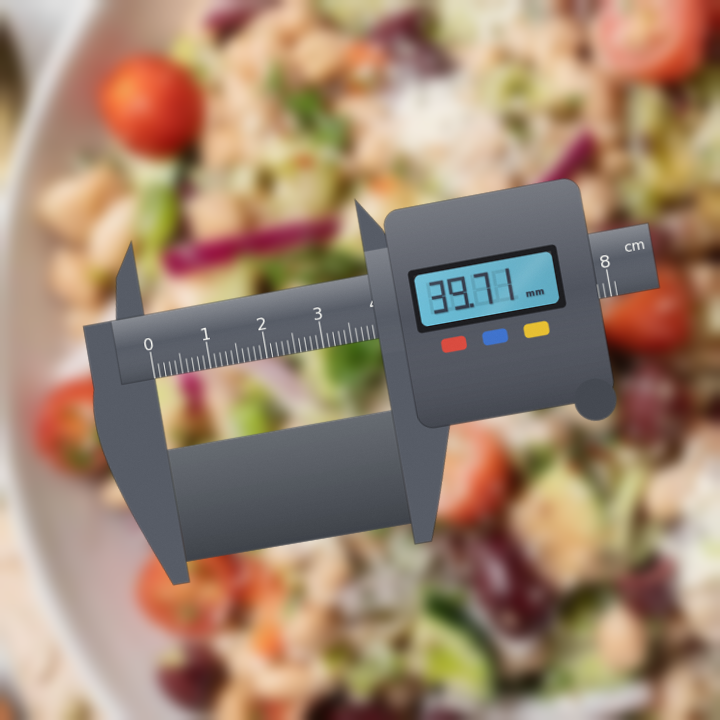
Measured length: 39.71 mm
